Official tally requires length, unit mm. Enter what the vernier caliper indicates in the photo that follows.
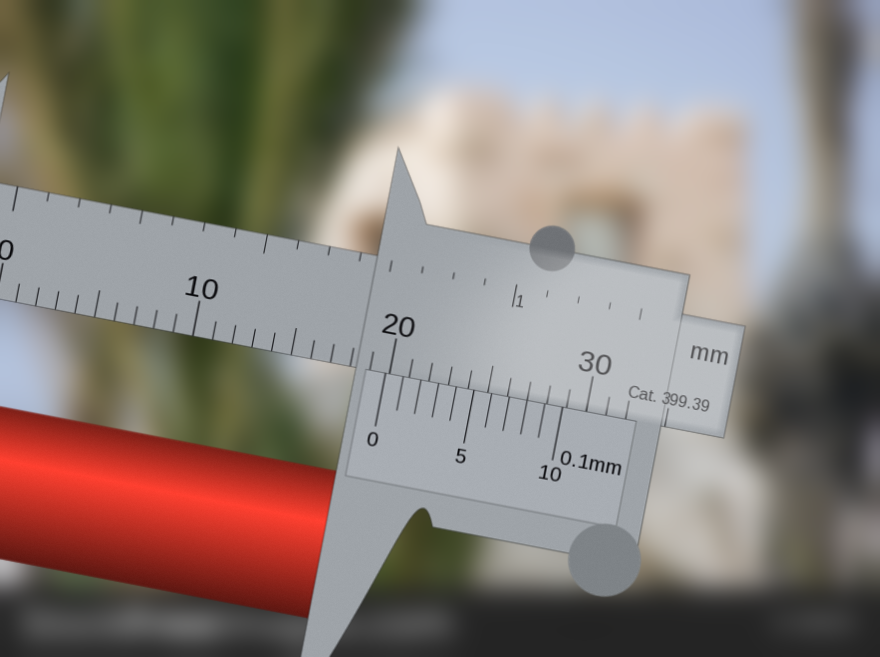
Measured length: 19.8 mm
